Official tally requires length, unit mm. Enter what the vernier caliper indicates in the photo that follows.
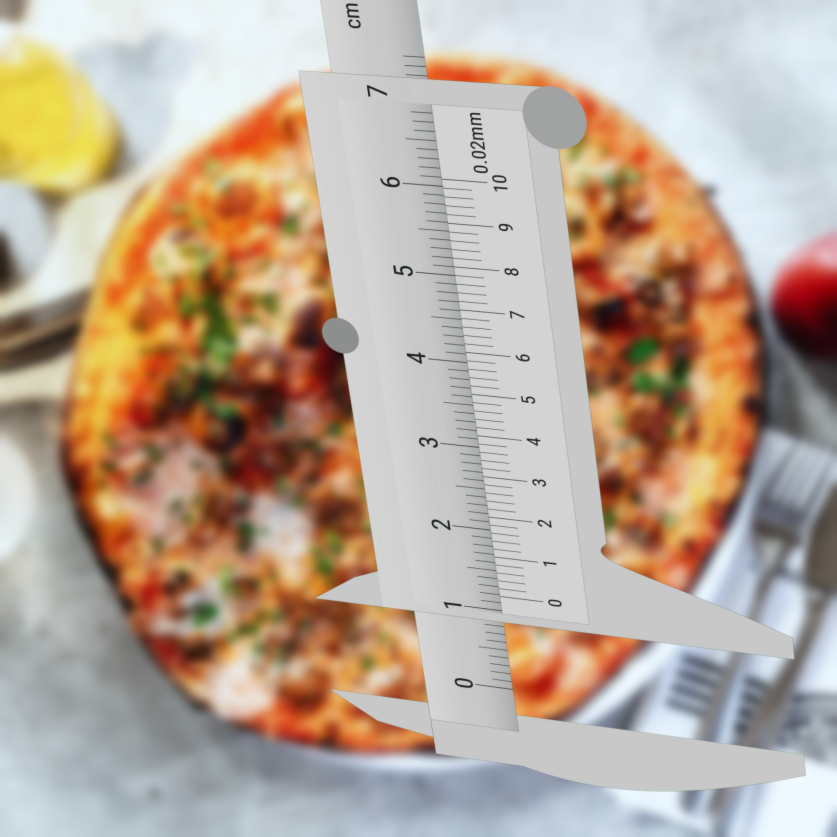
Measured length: 11.8 mm
